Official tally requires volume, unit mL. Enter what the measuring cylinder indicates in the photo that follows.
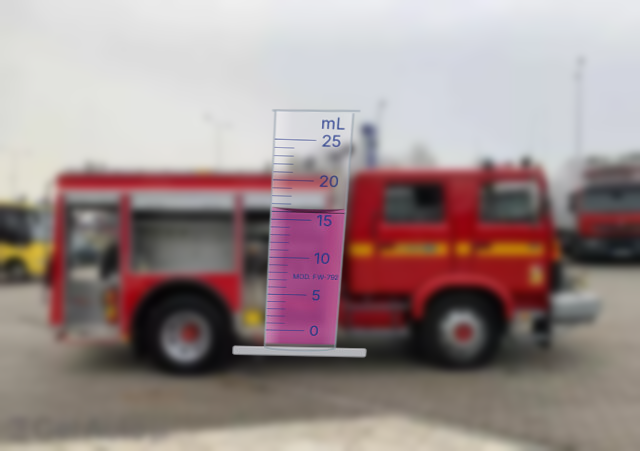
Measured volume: 16 mL
